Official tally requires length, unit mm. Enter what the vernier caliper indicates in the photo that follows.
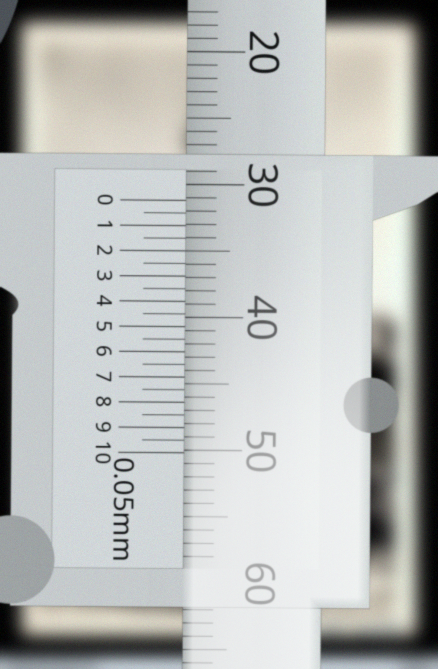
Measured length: 31.2 mm
